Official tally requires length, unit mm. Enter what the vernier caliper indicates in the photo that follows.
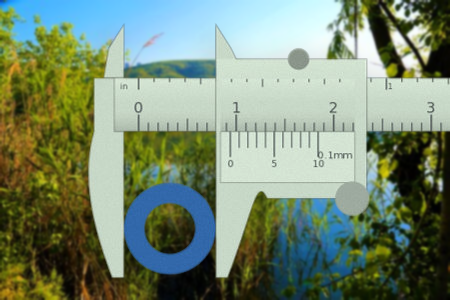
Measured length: 9.4 mm
